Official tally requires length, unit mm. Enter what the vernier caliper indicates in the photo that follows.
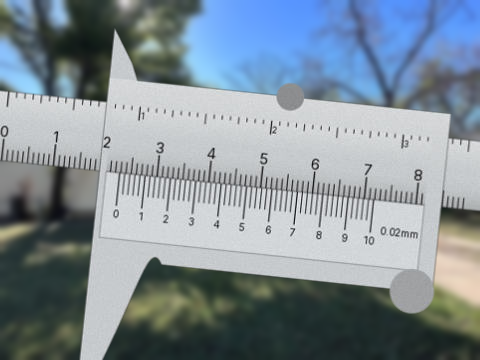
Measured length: 22.8 mm
